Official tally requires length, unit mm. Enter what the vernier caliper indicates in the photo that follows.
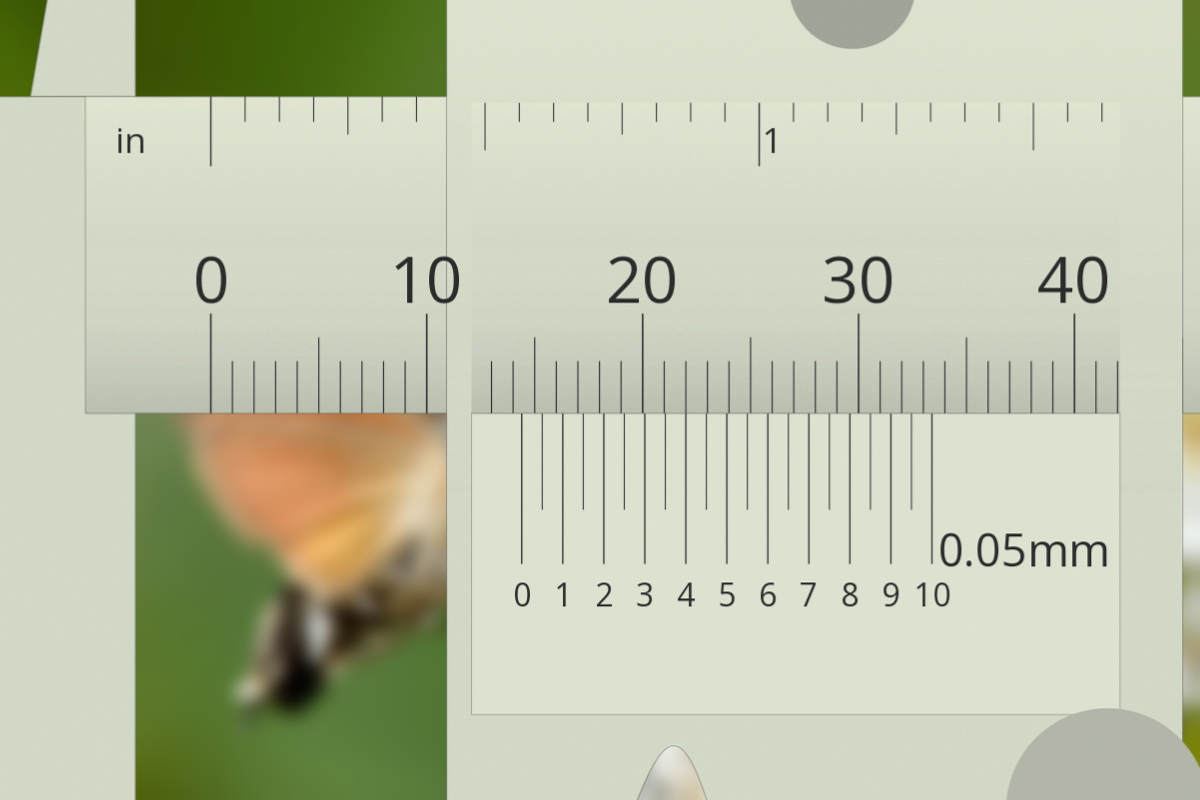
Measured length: 14.4 mm
